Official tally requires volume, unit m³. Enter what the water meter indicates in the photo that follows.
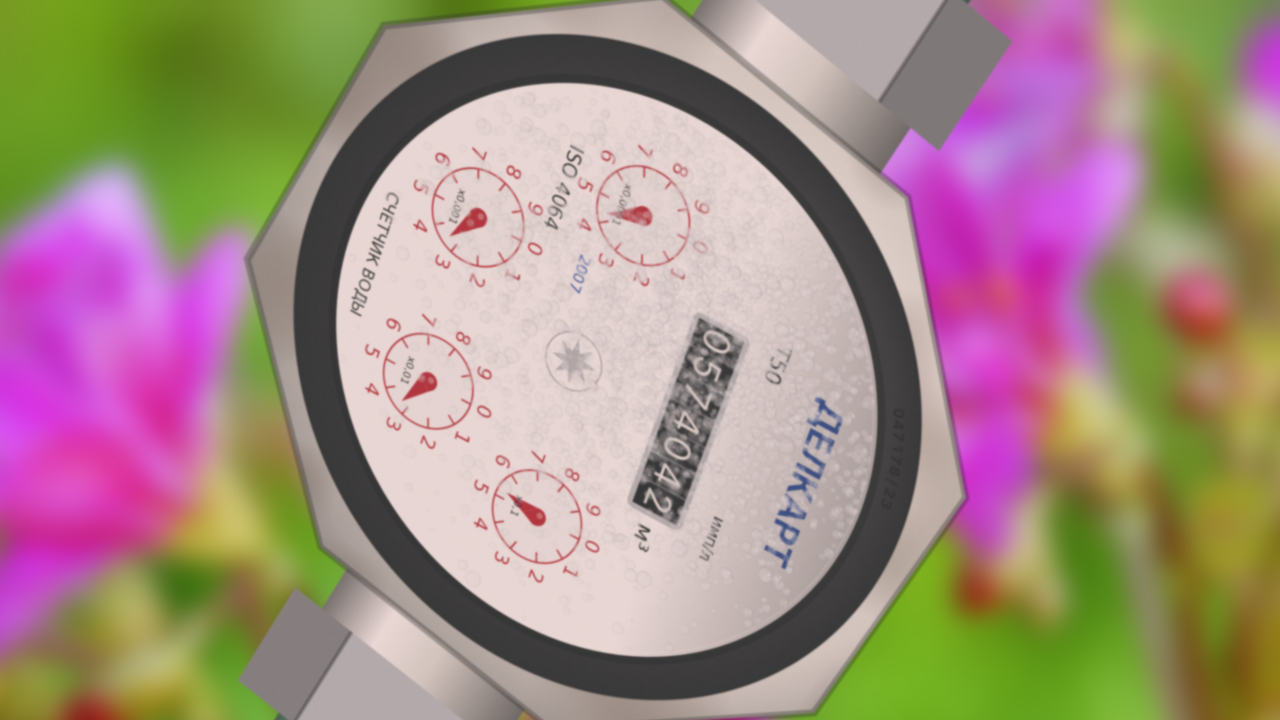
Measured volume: 574042.5334 m³
